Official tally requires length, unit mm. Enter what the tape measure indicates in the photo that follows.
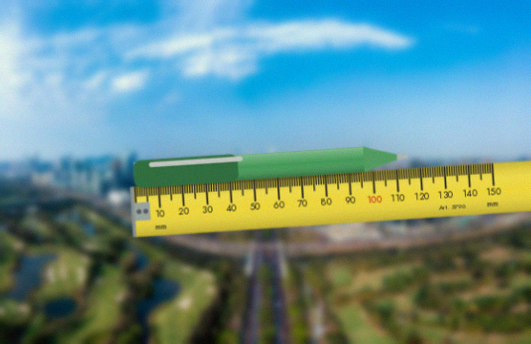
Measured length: 115 mm
